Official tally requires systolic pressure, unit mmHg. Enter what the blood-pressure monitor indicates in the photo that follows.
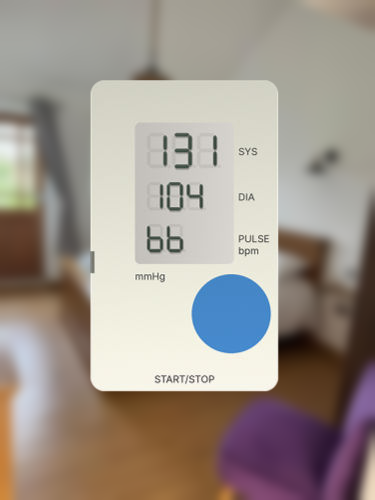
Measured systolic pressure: 131 mmHg
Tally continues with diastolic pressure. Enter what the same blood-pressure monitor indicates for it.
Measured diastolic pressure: 104 mmHg
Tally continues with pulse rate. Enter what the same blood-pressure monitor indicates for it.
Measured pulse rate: 66 bpm
